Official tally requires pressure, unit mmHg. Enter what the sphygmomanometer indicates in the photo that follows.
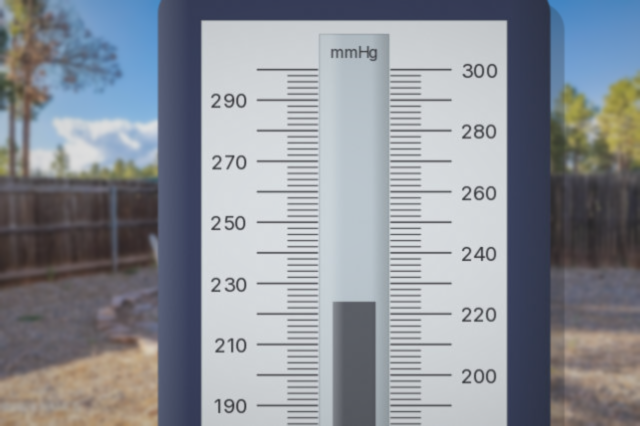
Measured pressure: 224 mmHg
